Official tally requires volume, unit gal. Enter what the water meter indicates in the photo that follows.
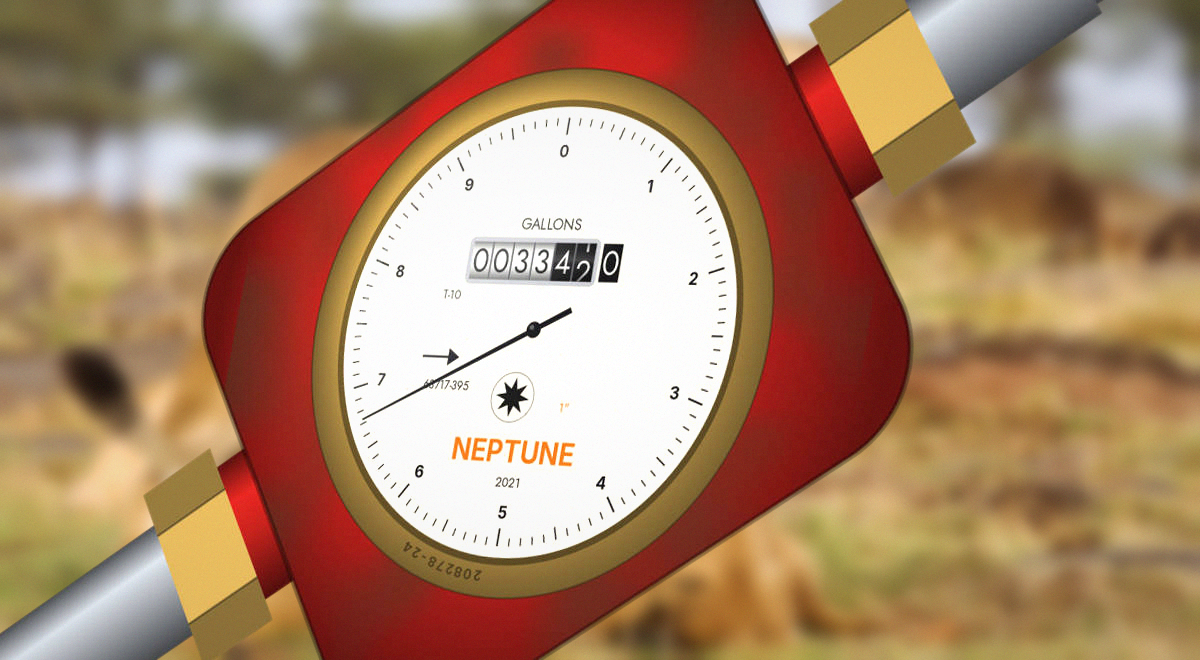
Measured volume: 33416.7 gal
